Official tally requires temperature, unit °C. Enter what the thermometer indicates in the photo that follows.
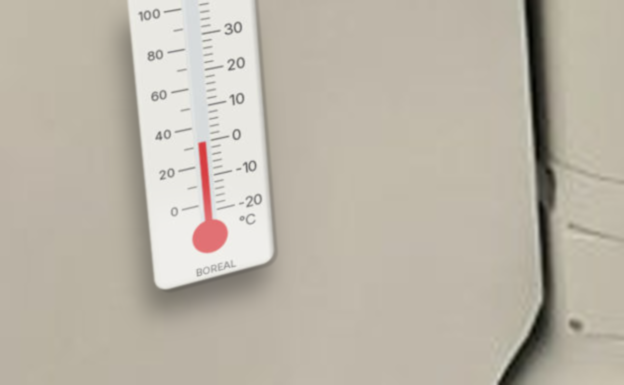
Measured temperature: 0 °C
